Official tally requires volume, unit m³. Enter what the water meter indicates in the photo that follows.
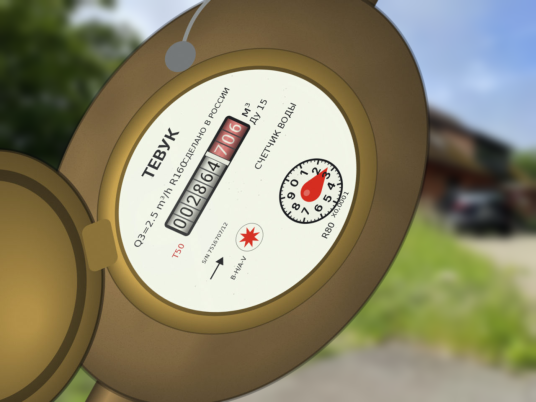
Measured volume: 2864.7062 m³
